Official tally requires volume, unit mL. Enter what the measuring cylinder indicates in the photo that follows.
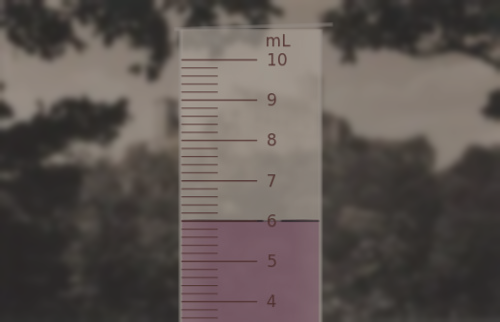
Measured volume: 6 mL
